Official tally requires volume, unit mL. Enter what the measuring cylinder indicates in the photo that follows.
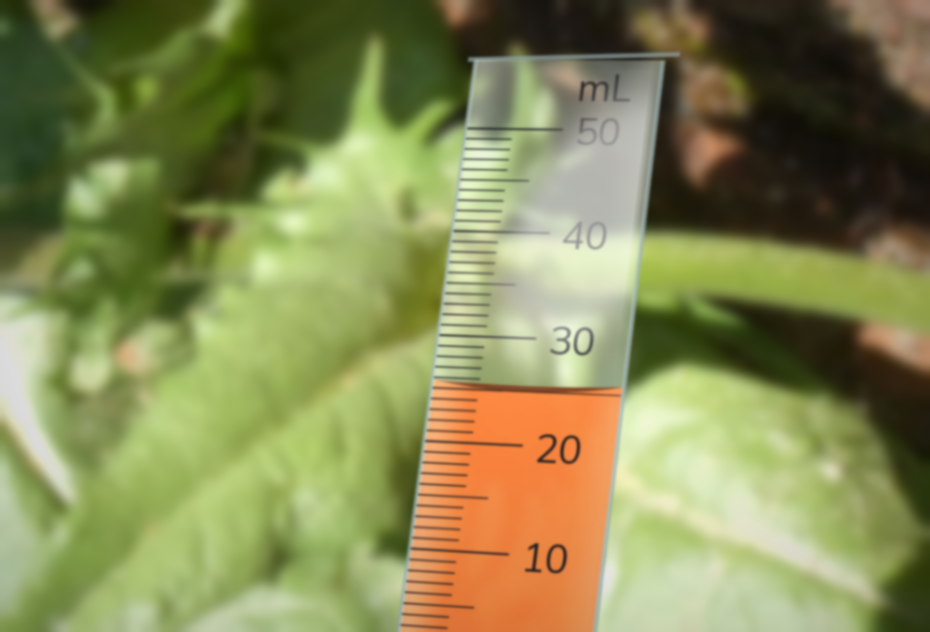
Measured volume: 25 mL
